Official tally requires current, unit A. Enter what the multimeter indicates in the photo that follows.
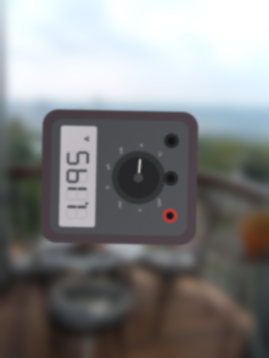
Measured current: 1.195 A
